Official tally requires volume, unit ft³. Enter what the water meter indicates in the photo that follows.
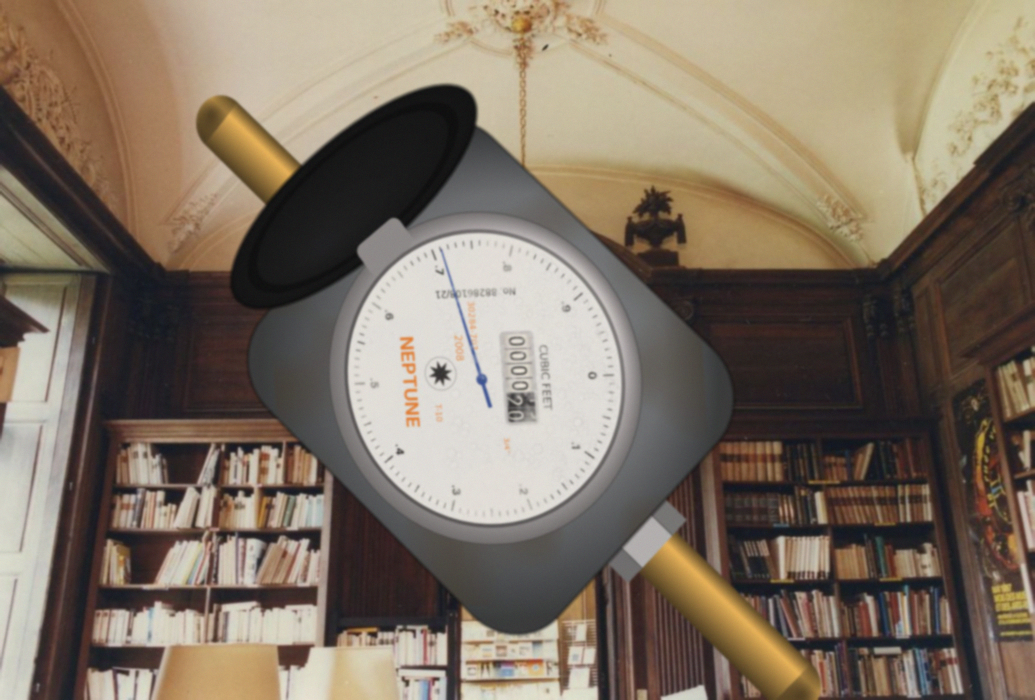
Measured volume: 19.71 ft³
